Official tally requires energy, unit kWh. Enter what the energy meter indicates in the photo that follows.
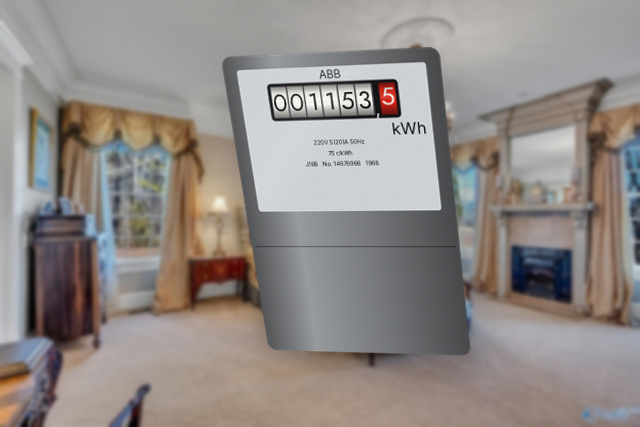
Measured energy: 1153.5 kWh
